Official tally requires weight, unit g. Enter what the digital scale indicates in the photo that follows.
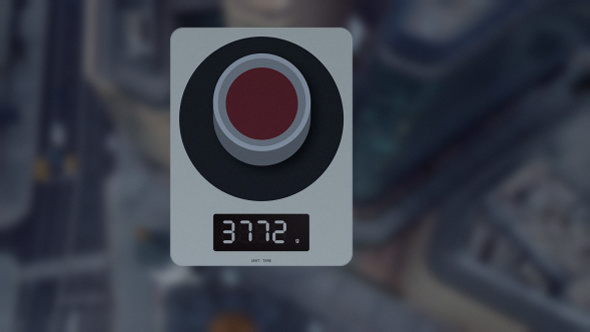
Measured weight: 3772 g
